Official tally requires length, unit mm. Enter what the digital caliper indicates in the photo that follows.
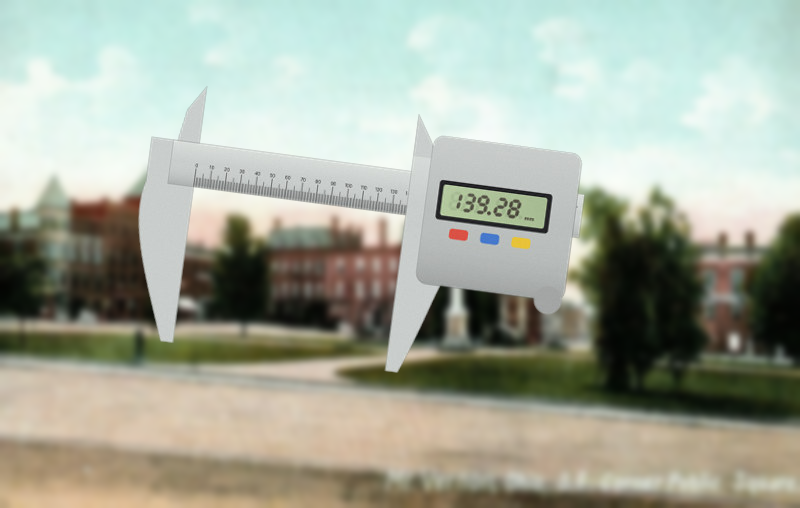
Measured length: 139.28 mm
